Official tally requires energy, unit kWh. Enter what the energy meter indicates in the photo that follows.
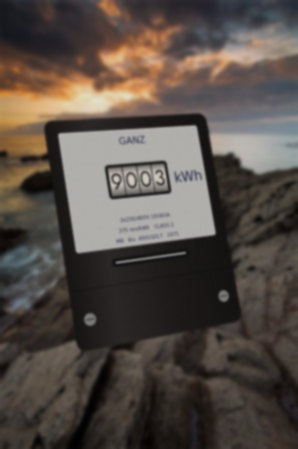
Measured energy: 9003 kWh
